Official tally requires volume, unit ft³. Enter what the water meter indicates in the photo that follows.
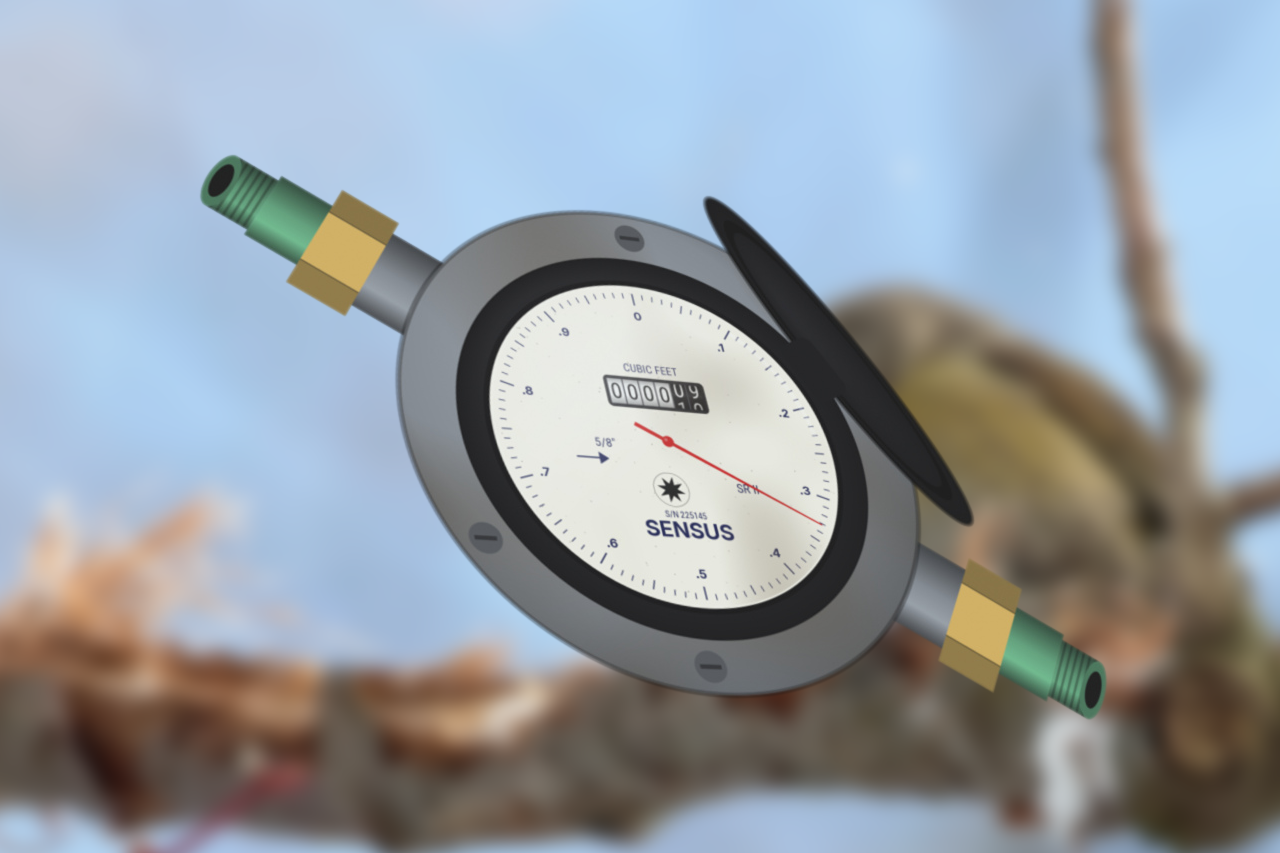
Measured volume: 9.33 ft³
